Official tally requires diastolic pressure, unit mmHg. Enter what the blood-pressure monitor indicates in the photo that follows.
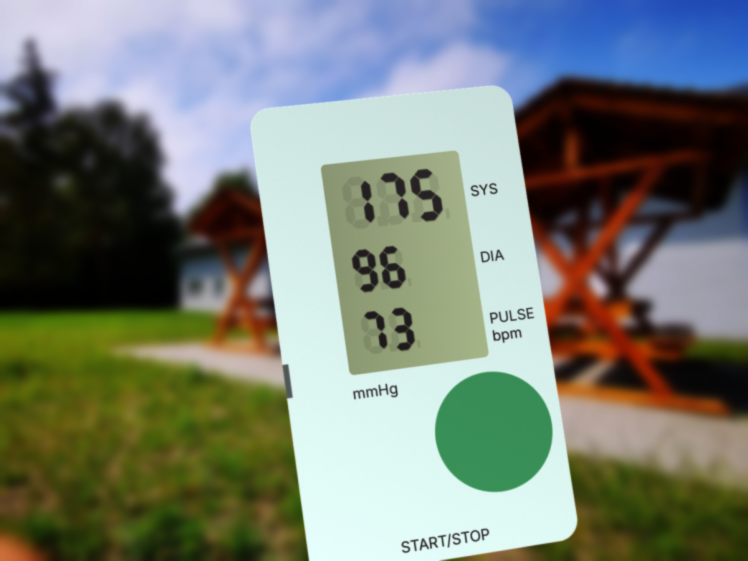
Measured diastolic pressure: 96 mmHg
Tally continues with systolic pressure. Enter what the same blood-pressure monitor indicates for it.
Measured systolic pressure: 175 mmHg
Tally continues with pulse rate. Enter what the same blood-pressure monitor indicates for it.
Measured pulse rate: 73 bpm
